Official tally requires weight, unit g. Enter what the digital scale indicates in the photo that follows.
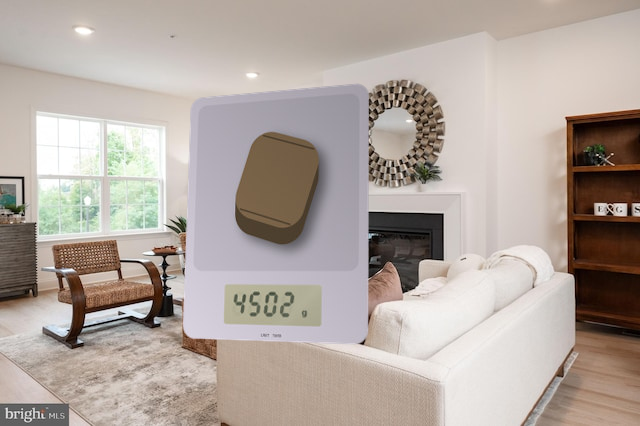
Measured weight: 4502 g
